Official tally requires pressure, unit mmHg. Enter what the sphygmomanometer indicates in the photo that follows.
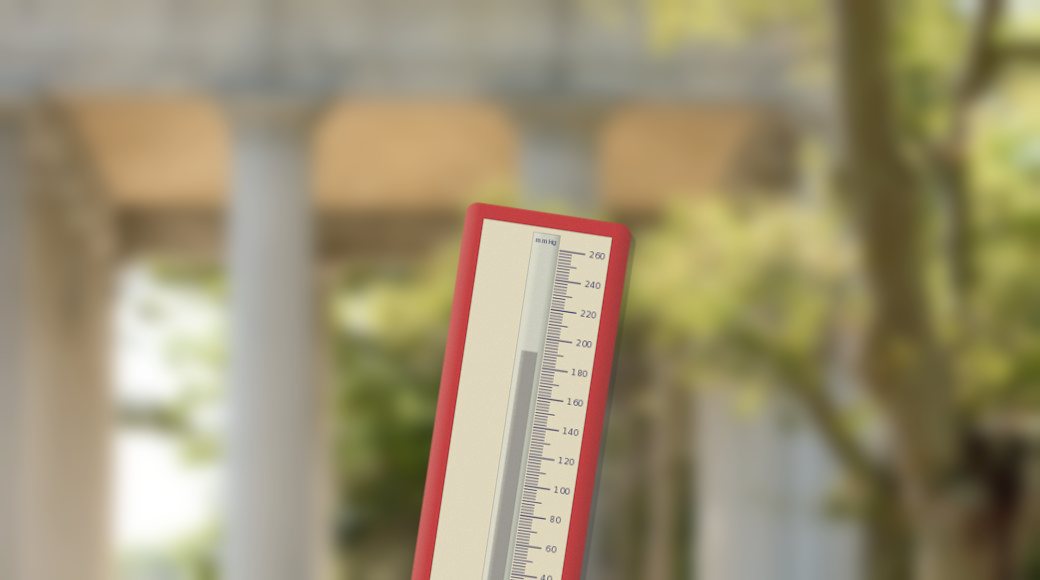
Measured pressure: 190 mmHg
